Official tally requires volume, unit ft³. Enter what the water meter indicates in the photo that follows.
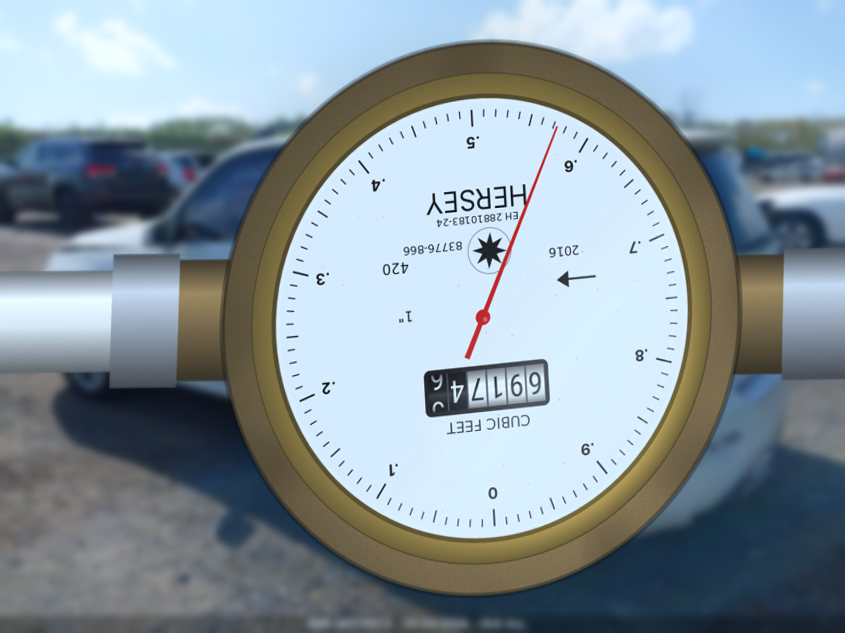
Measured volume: 691745.57 ft³
